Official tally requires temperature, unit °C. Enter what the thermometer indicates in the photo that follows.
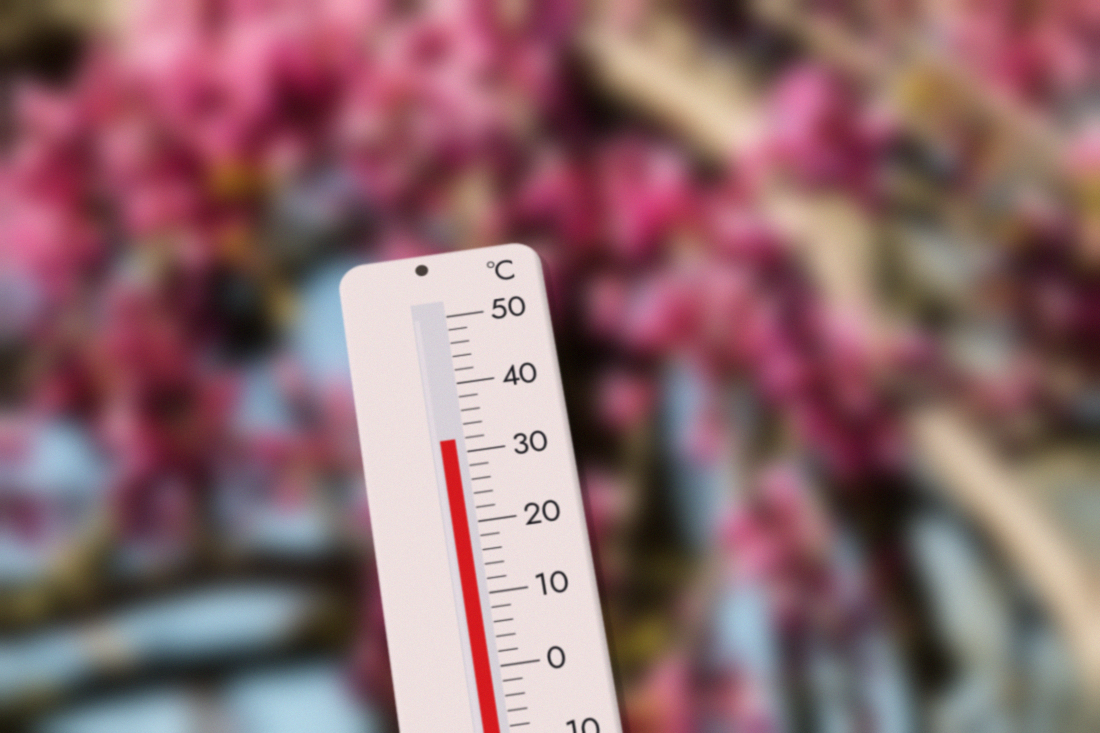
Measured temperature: 32 °C
